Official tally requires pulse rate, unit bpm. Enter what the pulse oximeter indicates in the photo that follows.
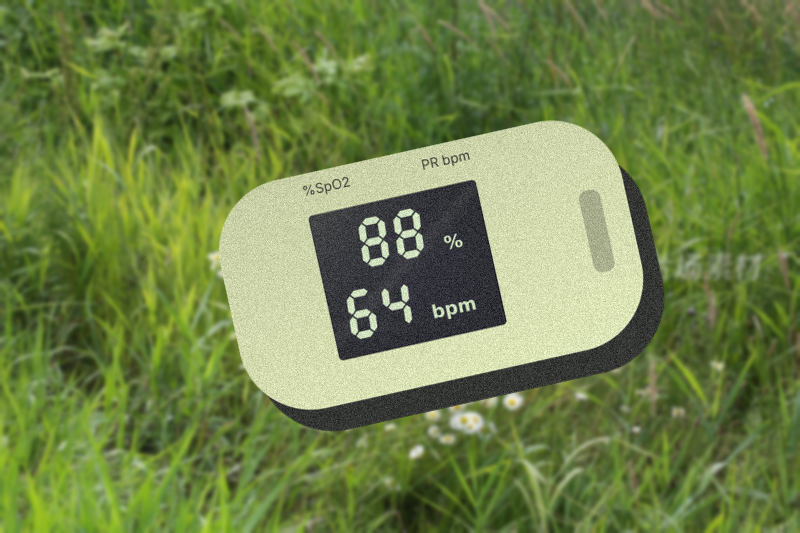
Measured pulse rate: 64 bpm
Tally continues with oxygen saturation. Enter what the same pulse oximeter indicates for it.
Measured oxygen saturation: 88 %
